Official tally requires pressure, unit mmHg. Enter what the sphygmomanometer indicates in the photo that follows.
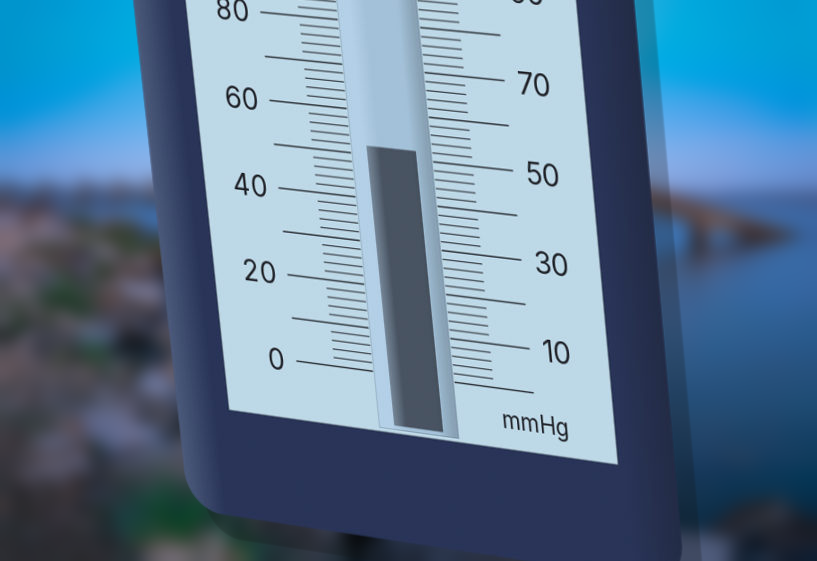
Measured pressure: 52 mmHg
